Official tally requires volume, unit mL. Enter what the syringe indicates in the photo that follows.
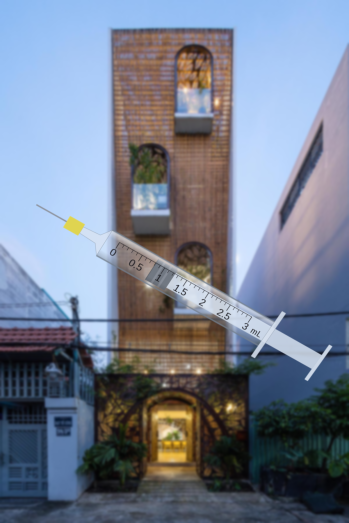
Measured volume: 0.8 mL
